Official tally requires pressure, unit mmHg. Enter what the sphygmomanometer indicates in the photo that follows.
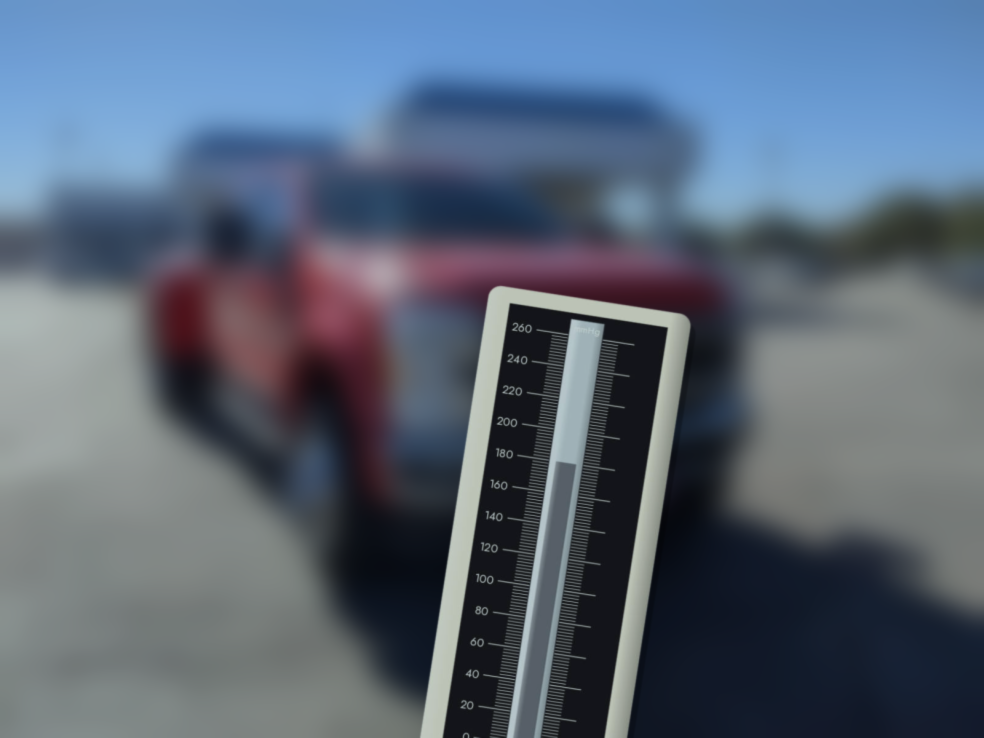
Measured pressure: 180 mmHg
